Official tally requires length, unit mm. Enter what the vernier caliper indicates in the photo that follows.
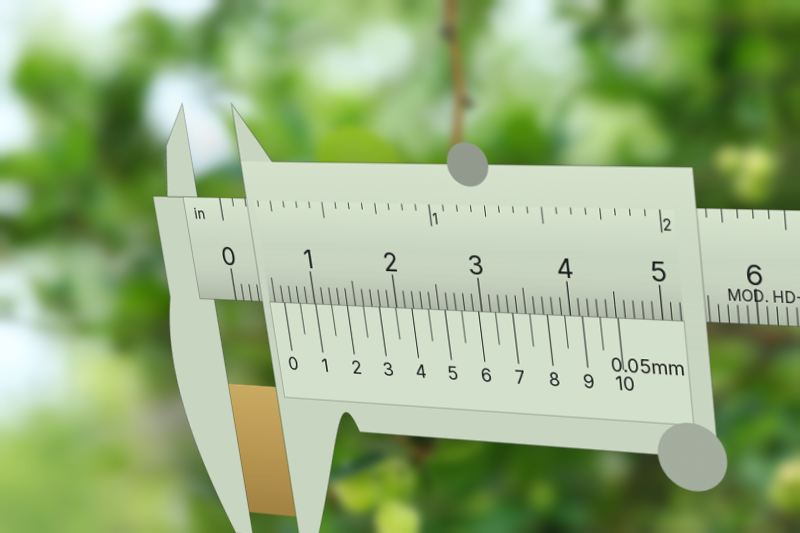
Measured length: 6.2 mm
